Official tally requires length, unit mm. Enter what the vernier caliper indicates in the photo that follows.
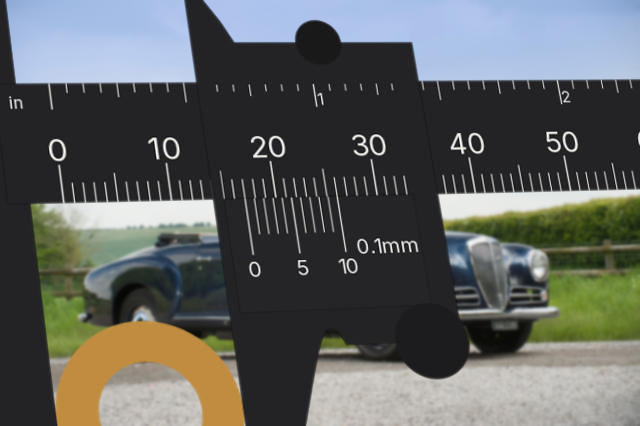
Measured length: 17.0 mm
